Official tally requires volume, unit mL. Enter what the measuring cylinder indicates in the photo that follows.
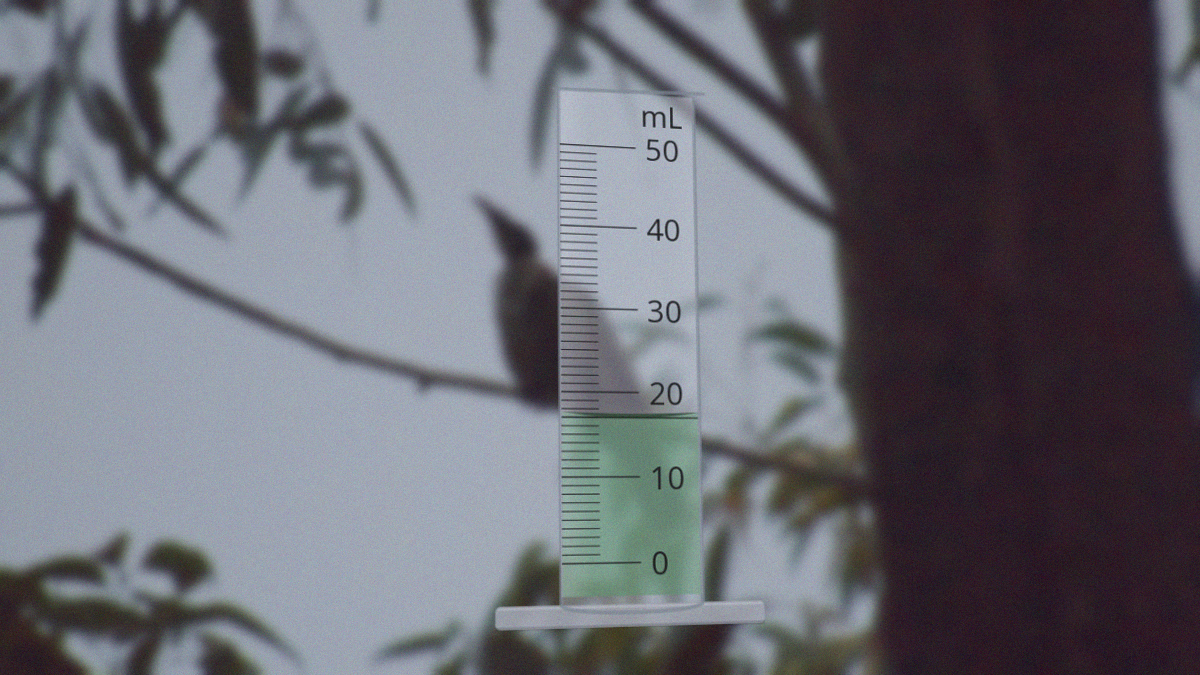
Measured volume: 17 mL
